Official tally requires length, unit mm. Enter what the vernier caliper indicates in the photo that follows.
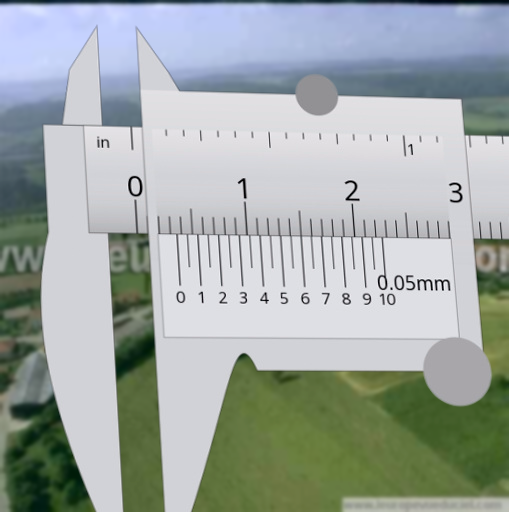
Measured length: 3.6 mm
